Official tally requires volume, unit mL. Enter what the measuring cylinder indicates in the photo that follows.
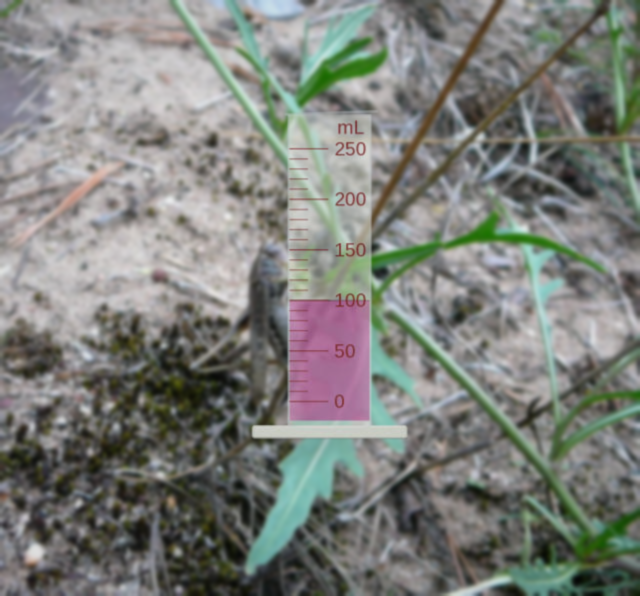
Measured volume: 100 mL
